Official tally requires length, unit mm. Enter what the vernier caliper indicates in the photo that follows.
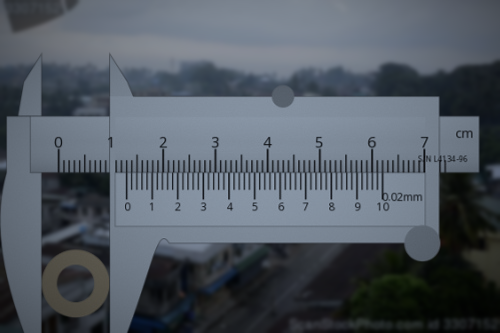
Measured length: 13.0 mm
